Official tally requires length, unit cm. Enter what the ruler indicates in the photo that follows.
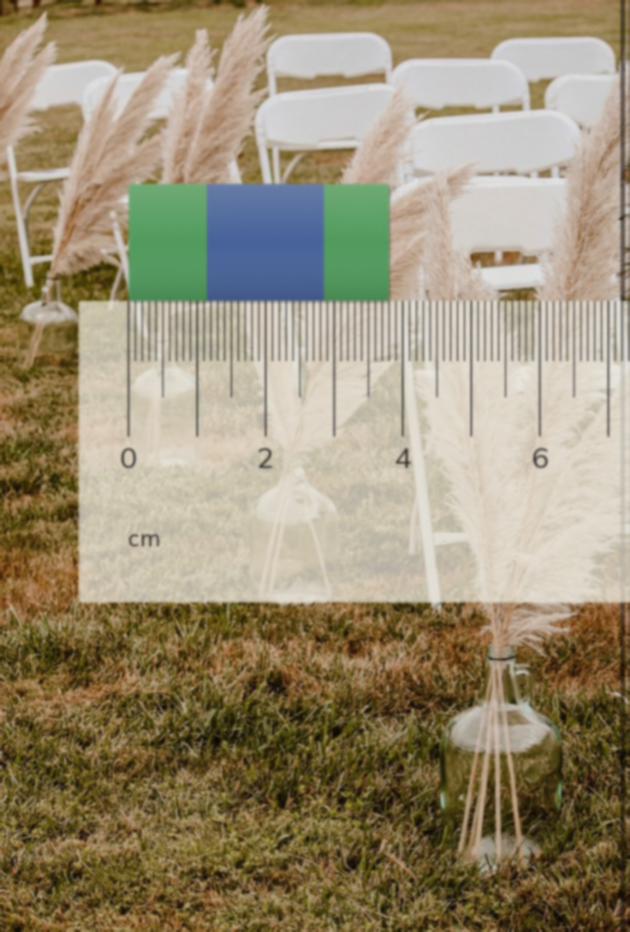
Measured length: 3.8 cm
